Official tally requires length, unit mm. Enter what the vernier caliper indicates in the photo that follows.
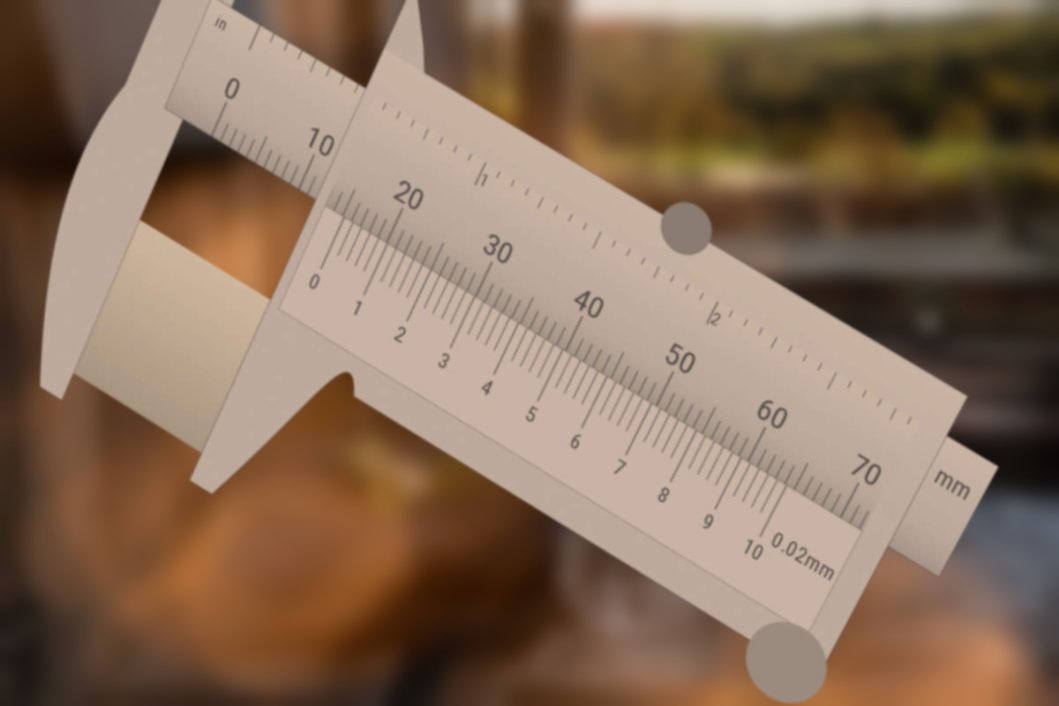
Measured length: 15.2 mm
